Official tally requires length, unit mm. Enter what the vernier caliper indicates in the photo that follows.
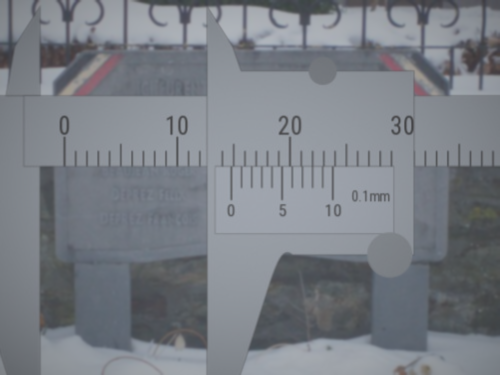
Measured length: 14.8 mm
